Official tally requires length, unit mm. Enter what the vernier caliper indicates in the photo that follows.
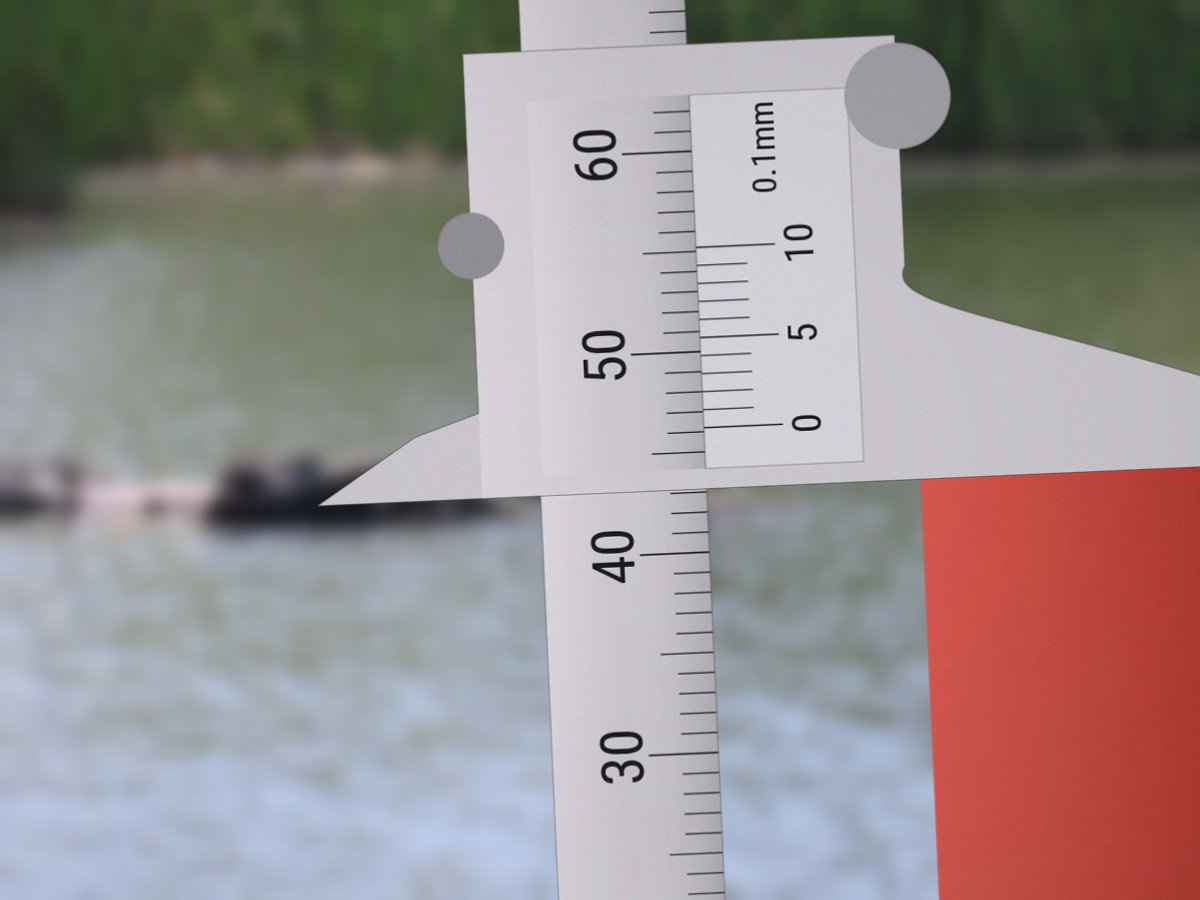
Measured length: 46.2 mm
